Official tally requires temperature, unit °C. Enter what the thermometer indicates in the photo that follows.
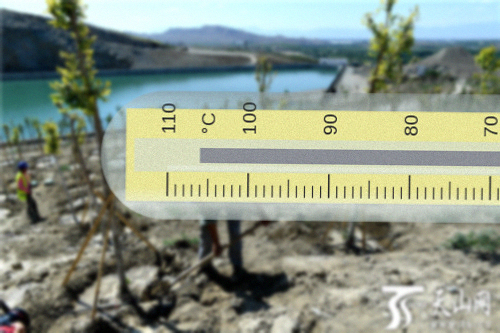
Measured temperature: 106 °C
